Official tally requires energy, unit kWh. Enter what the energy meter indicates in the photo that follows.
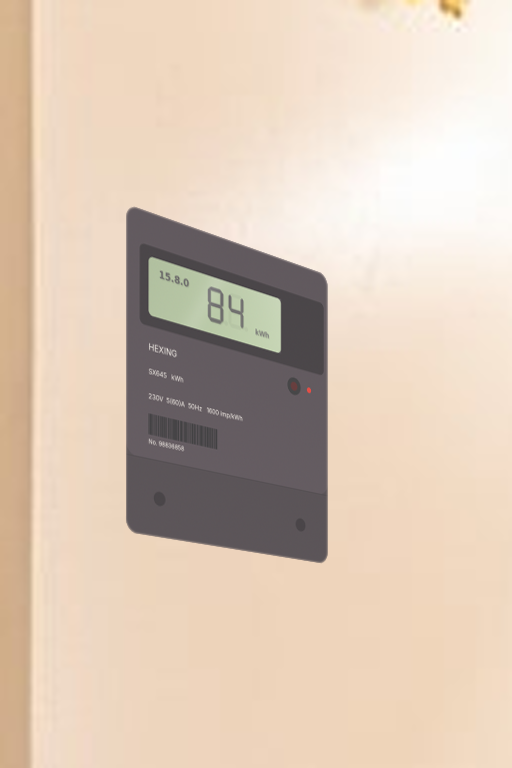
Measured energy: 84 kWh
